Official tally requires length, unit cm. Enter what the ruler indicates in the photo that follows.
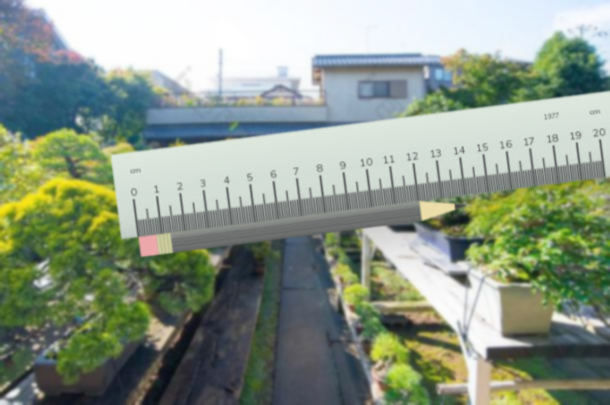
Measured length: 14 cm
